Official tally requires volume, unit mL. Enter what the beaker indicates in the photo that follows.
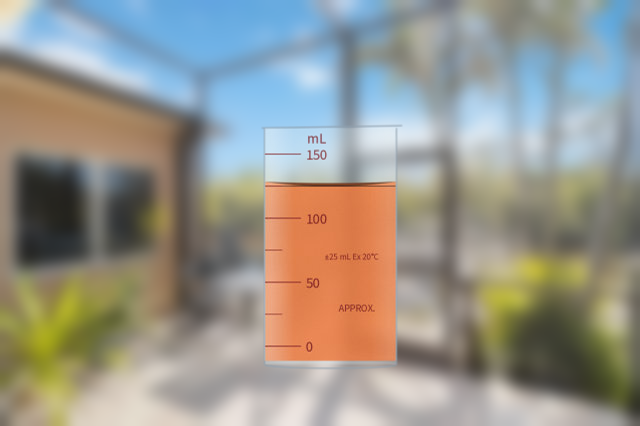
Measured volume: 125 mL
